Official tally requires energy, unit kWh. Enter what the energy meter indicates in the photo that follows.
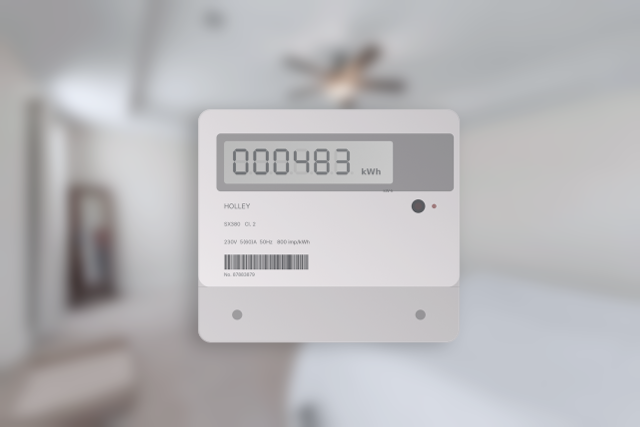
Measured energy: 483 kWh
